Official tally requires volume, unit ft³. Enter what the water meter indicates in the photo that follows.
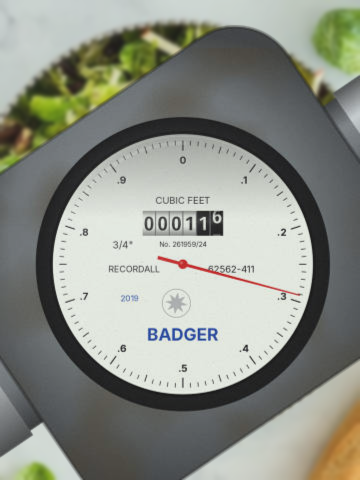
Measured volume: 116.29 ft³
